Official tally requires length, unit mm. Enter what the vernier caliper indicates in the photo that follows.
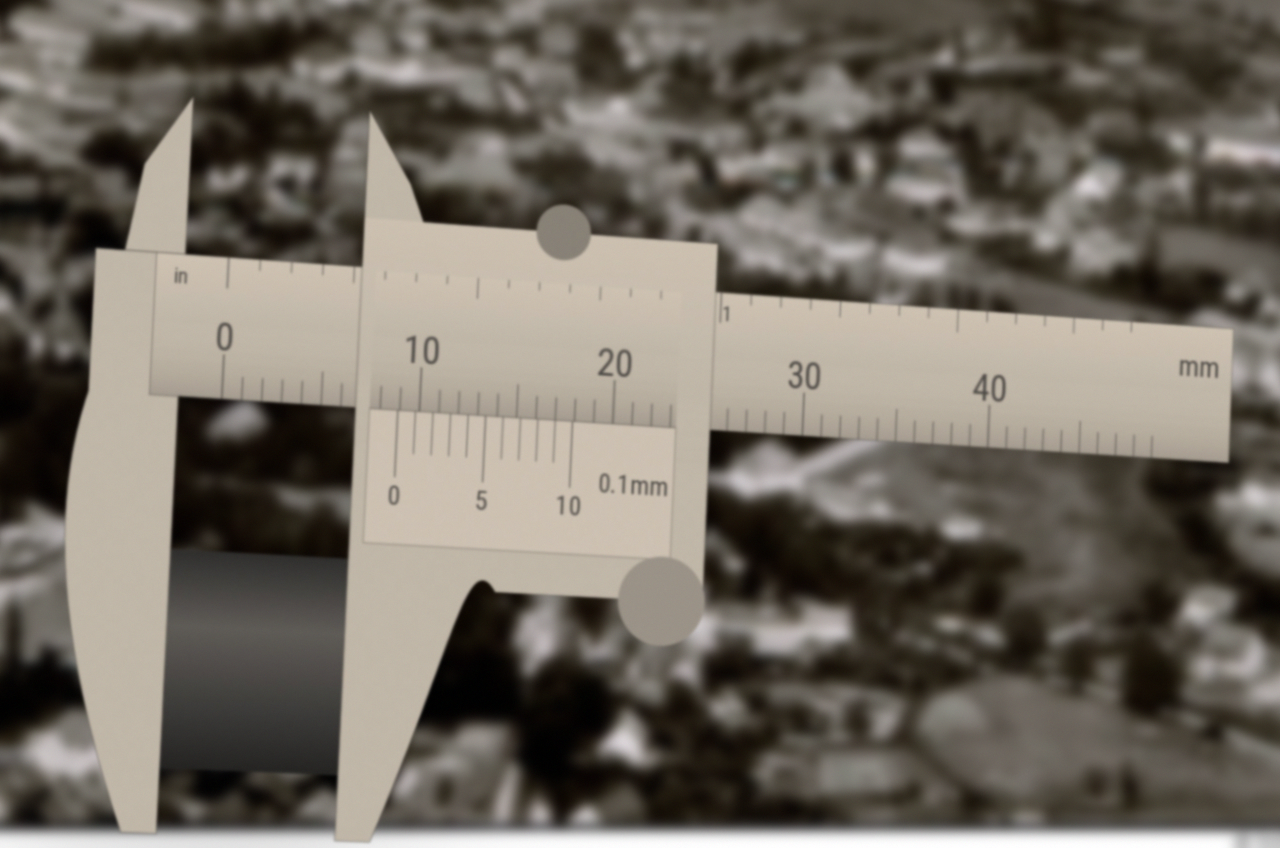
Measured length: 8.9 mm
